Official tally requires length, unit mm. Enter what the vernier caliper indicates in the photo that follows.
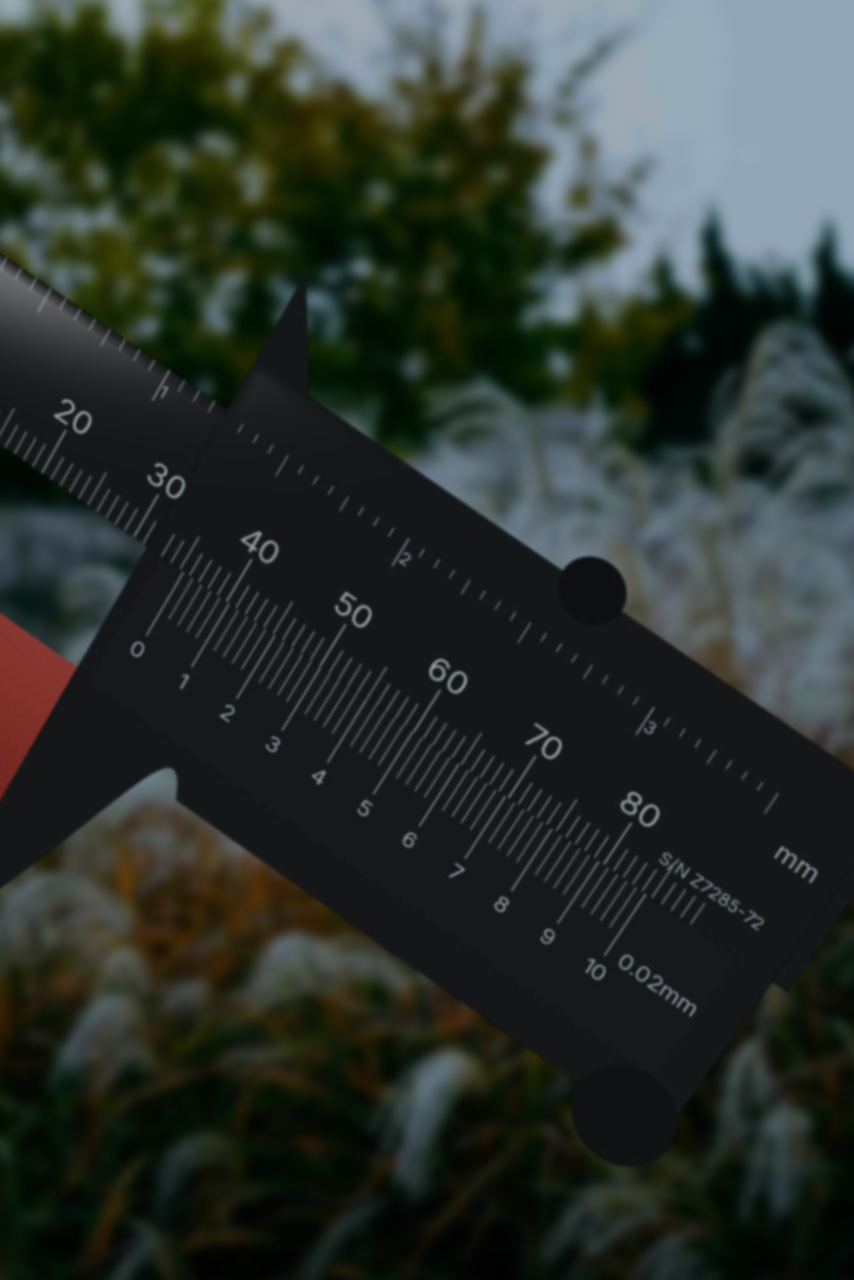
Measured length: 35.4 mm
